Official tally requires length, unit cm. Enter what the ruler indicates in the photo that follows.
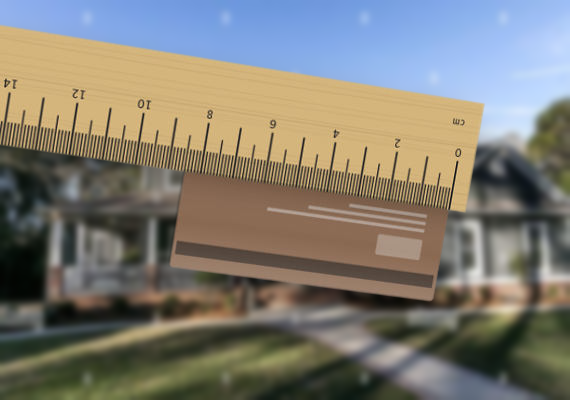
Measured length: 8.5 cm
